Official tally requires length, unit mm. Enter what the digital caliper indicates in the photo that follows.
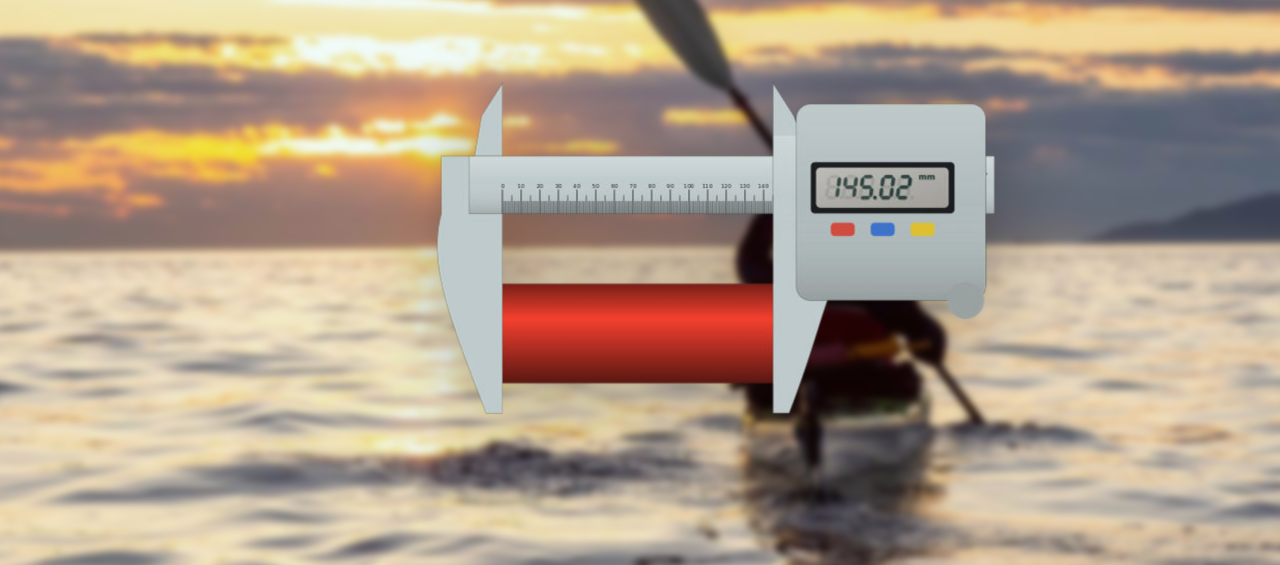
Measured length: 145.02 mm
